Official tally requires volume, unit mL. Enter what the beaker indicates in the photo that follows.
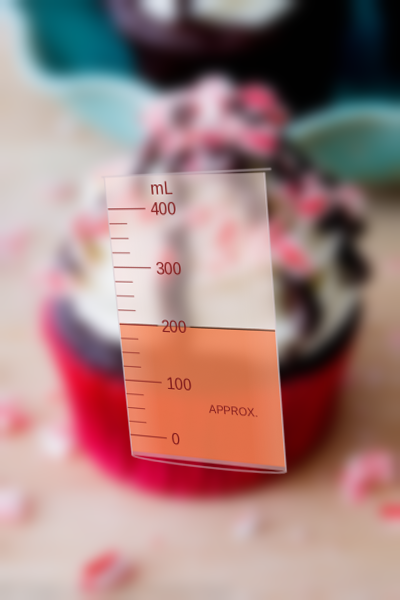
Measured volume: 200 mL
